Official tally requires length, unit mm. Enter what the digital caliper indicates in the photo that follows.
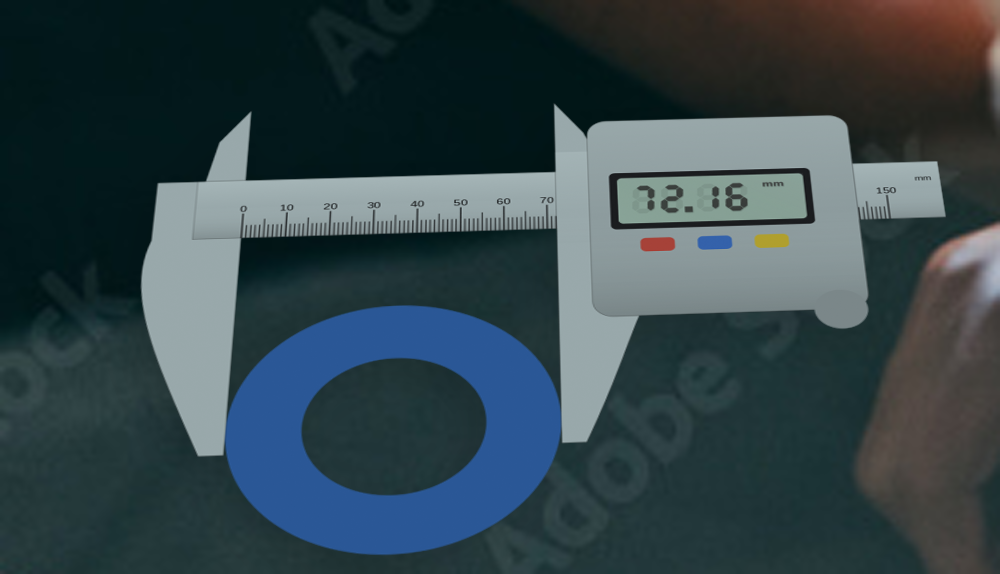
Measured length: 72.16 mm
